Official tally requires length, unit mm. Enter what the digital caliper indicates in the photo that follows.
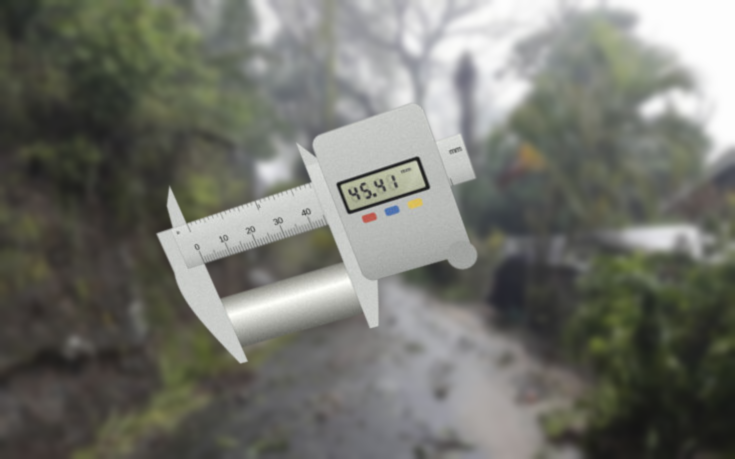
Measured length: 45.41 mm
